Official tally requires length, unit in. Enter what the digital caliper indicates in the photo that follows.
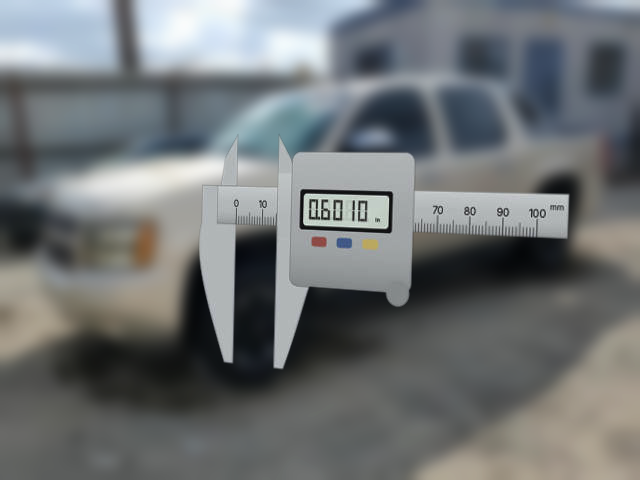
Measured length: 0.6010 in
